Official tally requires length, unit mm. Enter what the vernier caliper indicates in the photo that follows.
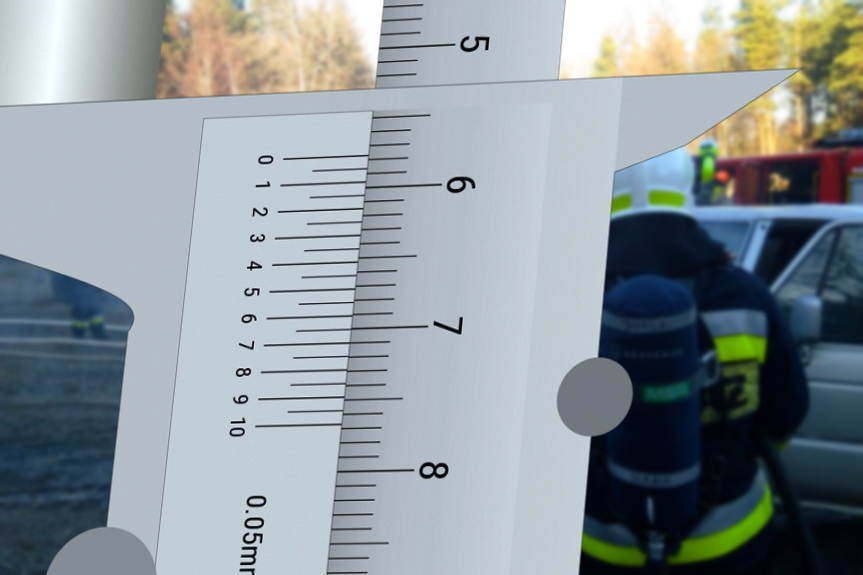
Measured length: 57.7 mm
